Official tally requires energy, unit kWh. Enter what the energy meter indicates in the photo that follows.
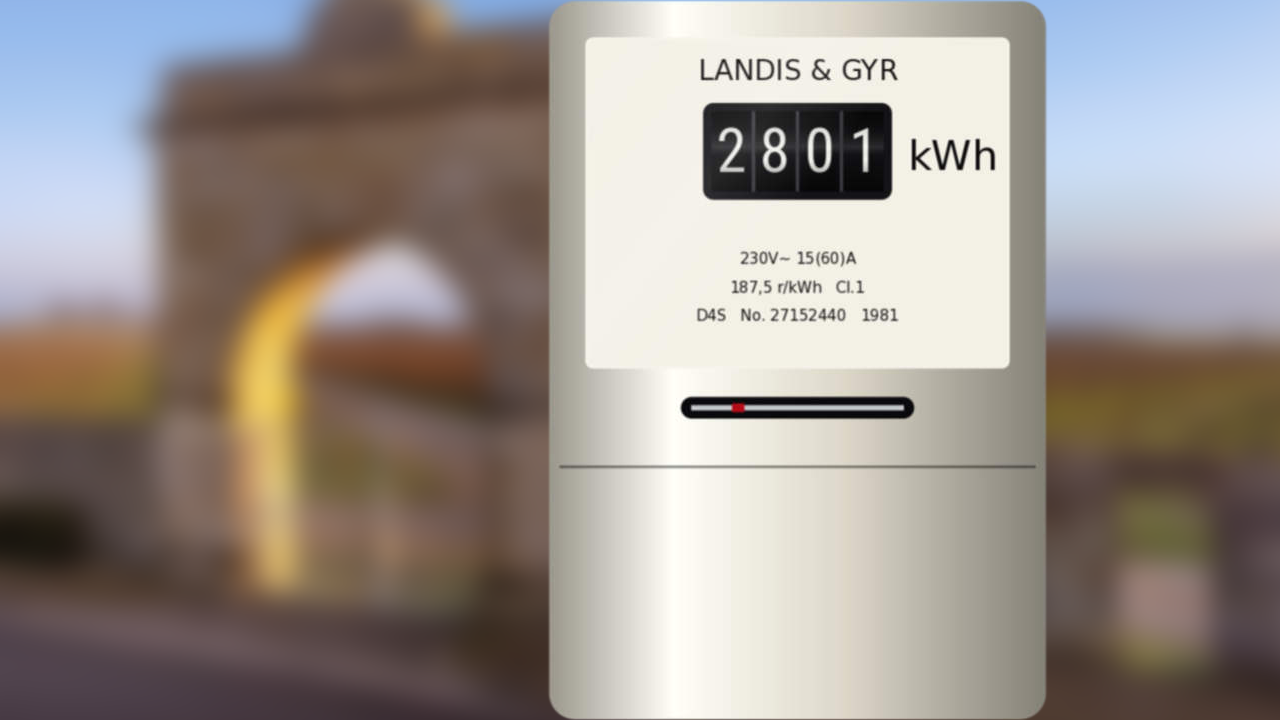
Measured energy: 2801 kWh
